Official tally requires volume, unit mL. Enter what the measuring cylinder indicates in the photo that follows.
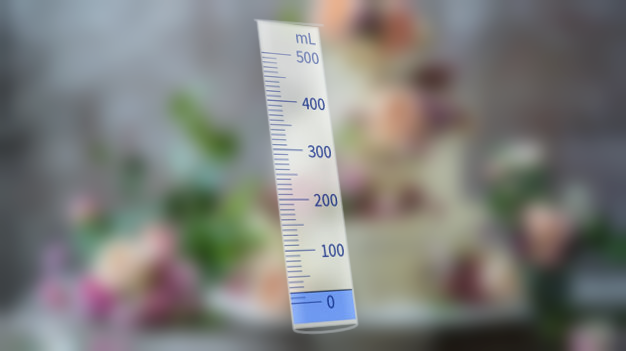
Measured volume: 20 mL
